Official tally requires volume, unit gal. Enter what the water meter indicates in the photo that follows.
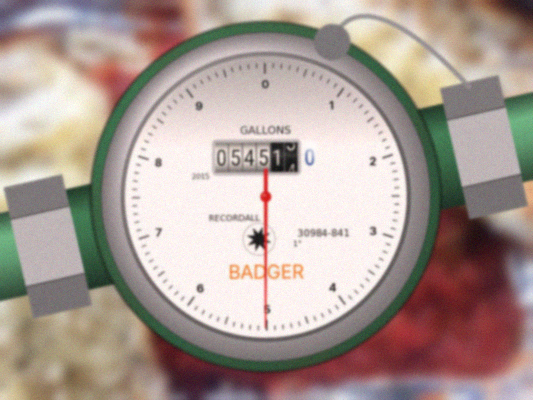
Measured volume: 545135.0 gal
